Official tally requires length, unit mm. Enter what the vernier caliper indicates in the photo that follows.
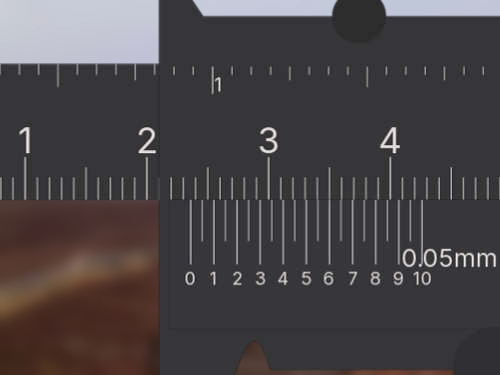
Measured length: 23.6 mm
